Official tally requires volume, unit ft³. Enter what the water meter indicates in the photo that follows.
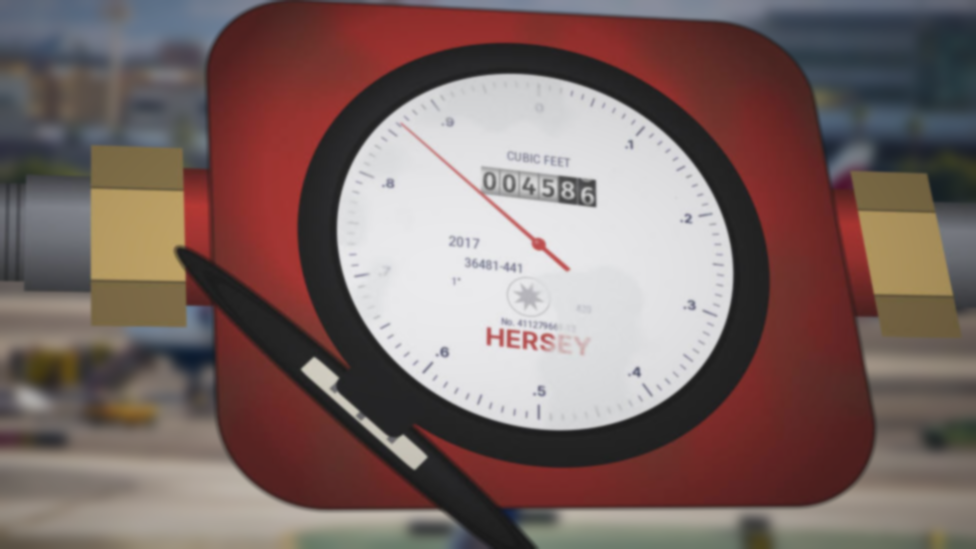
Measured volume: 4585.86 ft³
